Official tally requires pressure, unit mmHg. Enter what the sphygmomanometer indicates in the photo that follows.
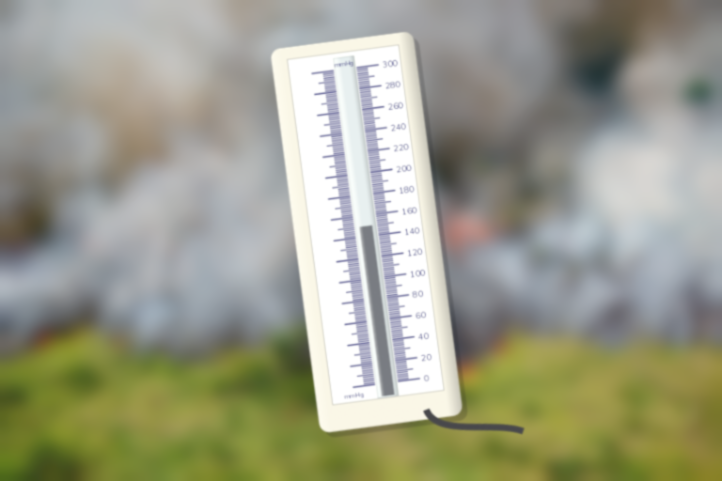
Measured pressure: 150 mmHg
